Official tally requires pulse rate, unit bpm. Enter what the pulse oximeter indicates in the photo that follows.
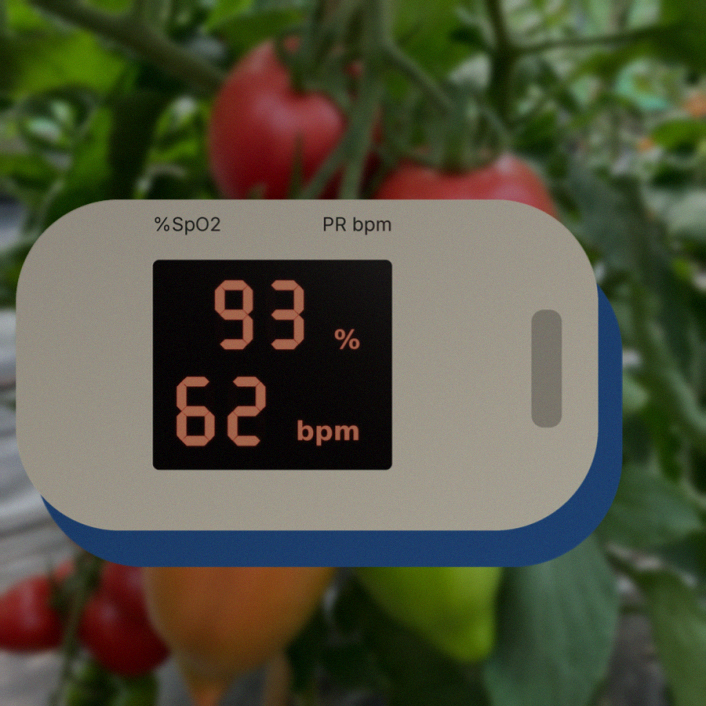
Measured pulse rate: 62 bpm
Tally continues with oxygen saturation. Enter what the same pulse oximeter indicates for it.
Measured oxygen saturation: 93 %
